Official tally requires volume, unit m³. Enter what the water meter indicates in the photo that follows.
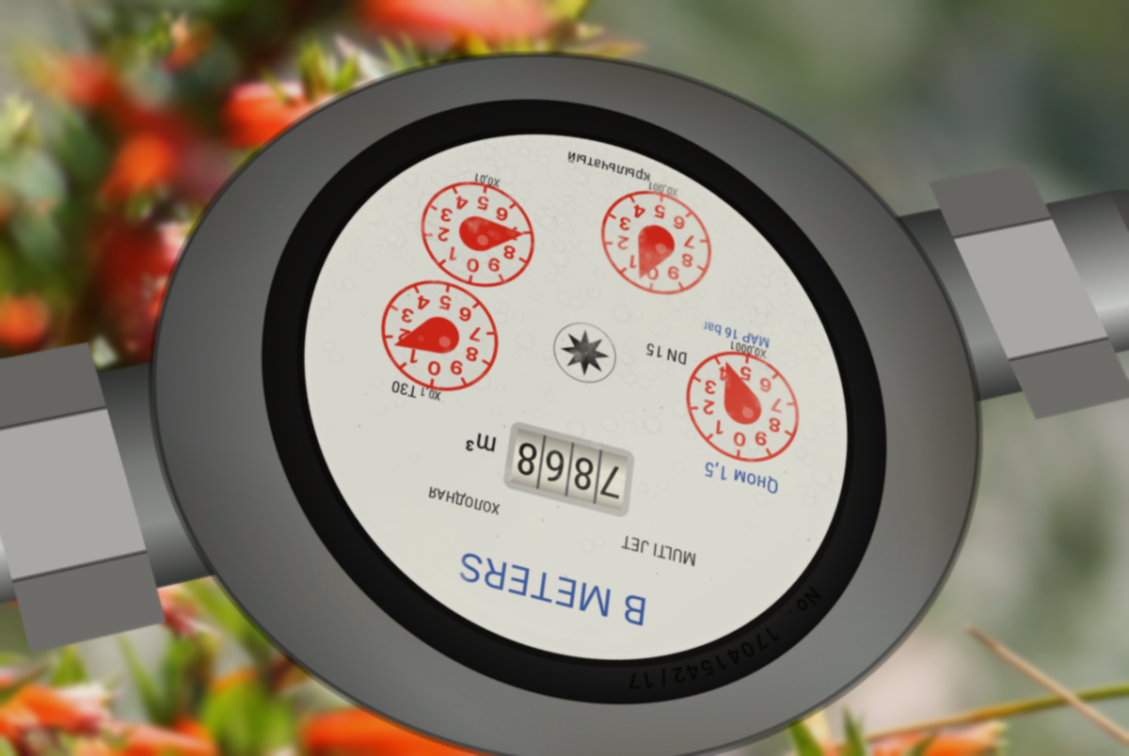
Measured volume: 7868.1704 m³
